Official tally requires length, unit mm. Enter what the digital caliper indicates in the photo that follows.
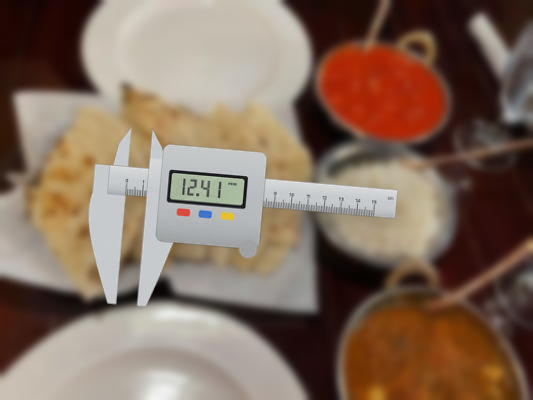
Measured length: 12.41 mm
